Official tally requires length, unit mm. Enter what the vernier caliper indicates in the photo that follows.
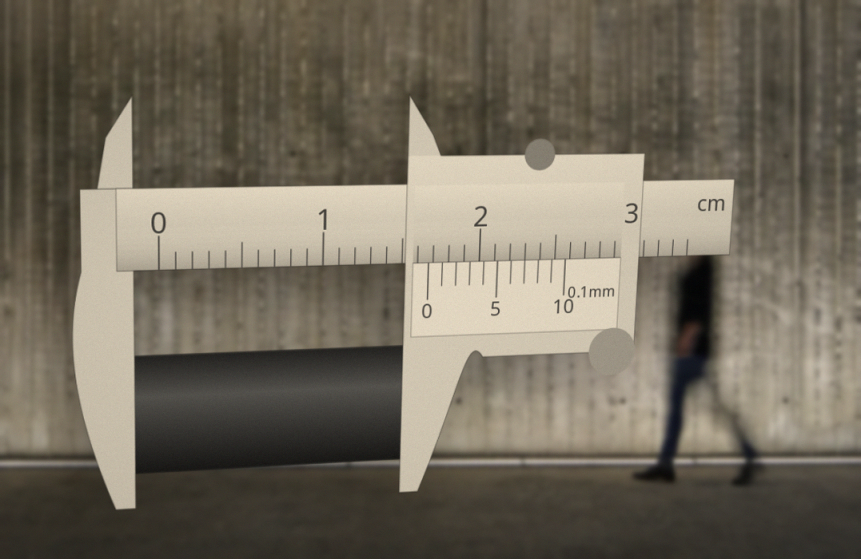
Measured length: 16.7 mm
